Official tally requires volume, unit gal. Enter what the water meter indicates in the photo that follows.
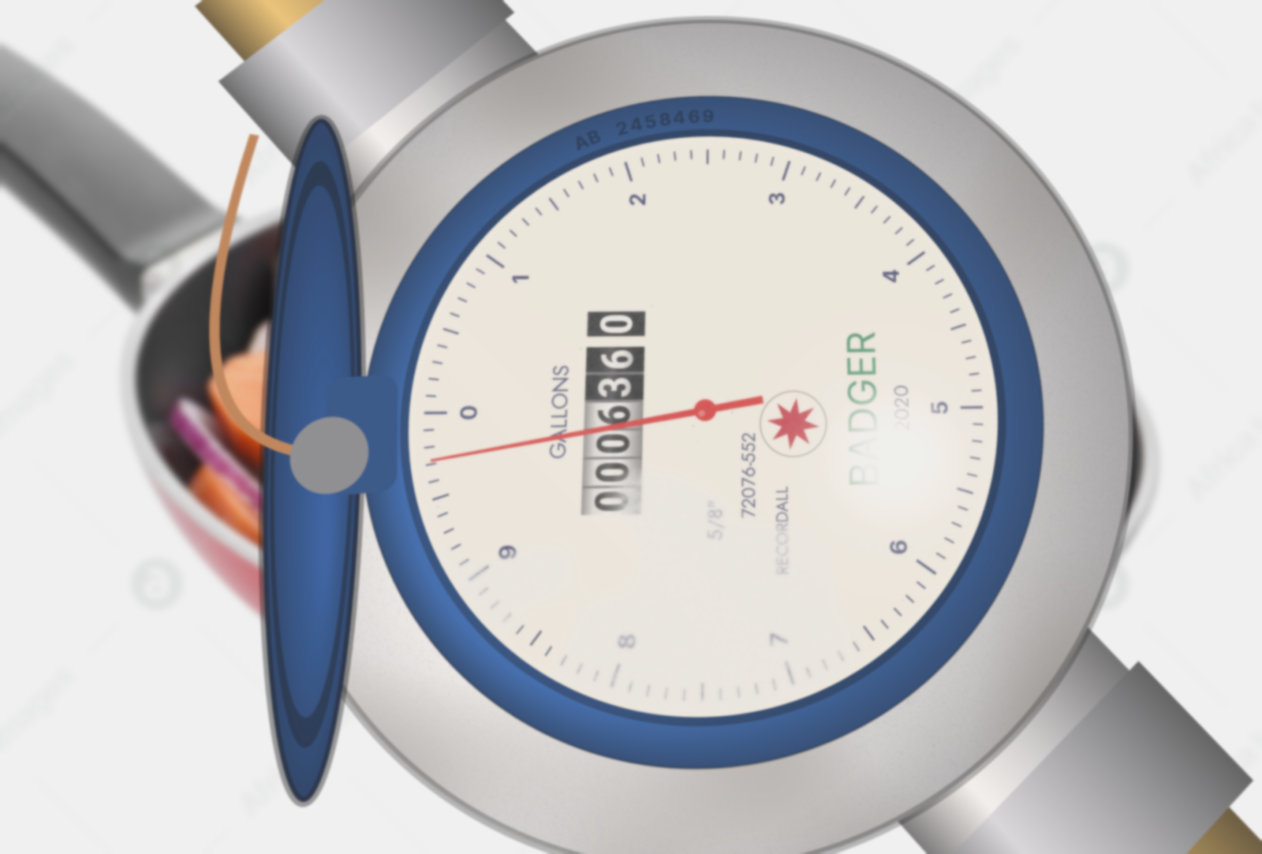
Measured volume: 6359.7 gal
